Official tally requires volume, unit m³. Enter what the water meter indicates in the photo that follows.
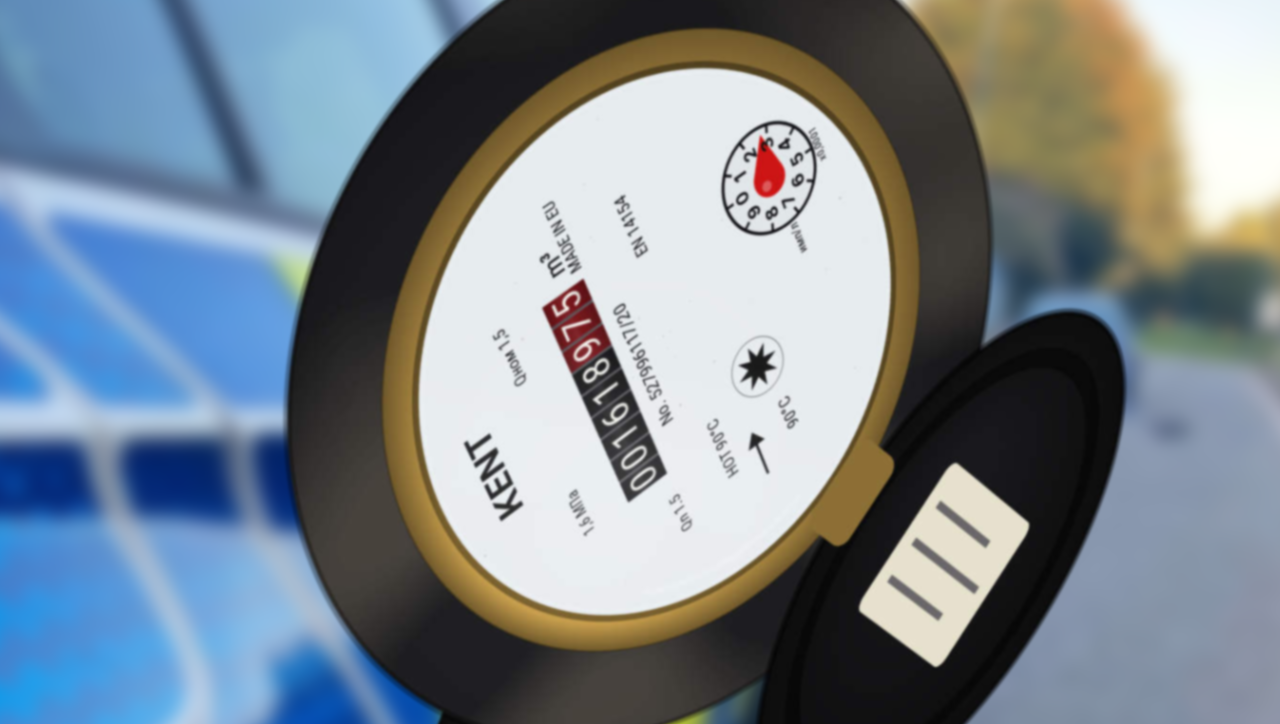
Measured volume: 1618.9752 m³
